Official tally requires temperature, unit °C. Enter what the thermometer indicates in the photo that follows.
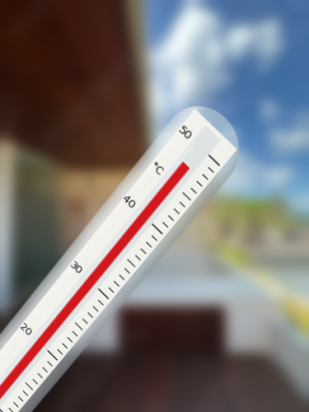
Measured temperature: 47.5 °C
